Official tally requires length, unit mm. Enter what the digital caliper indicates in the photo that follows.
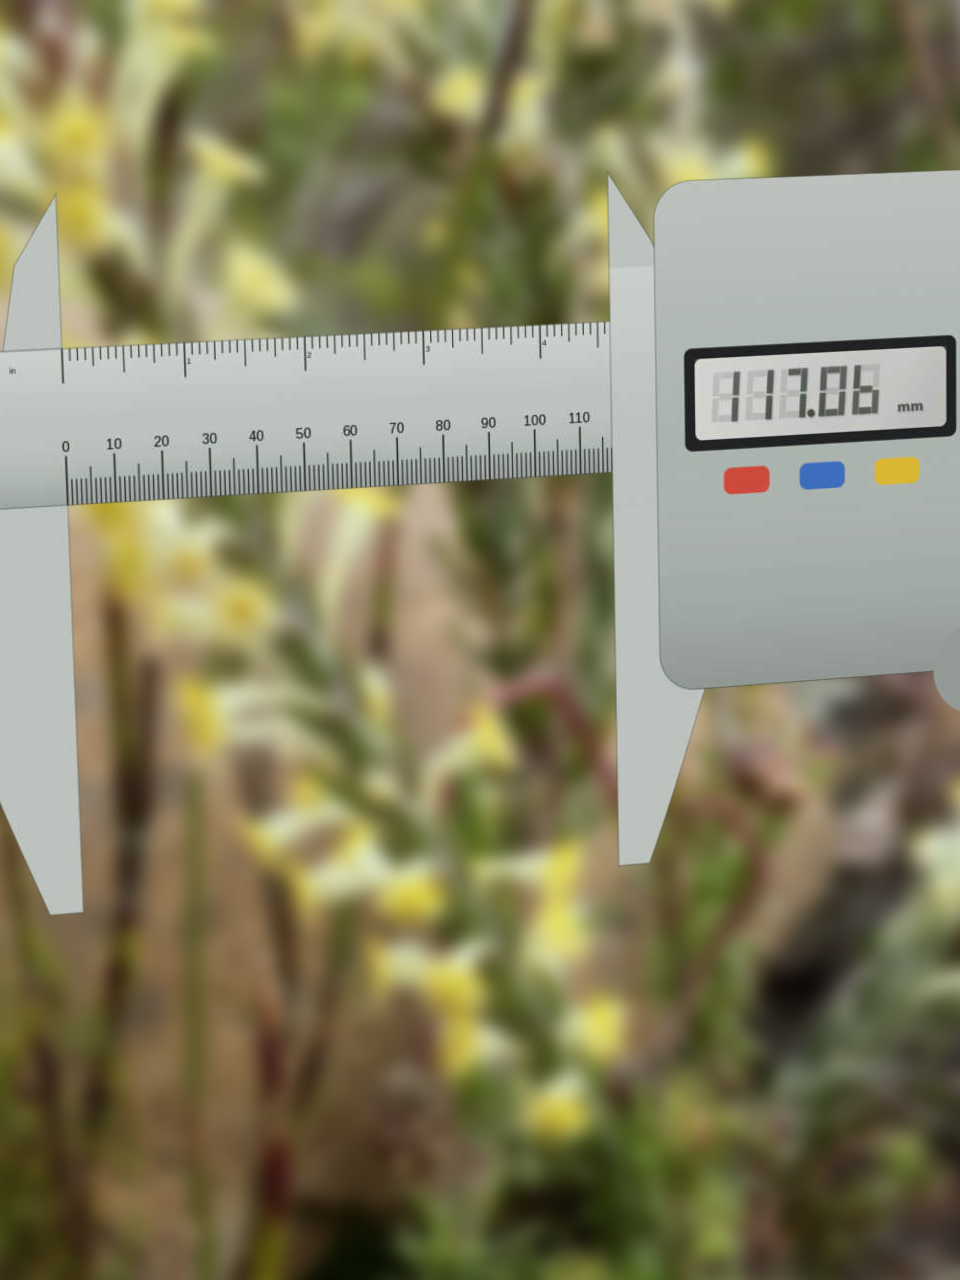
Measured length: 117.06 mm
